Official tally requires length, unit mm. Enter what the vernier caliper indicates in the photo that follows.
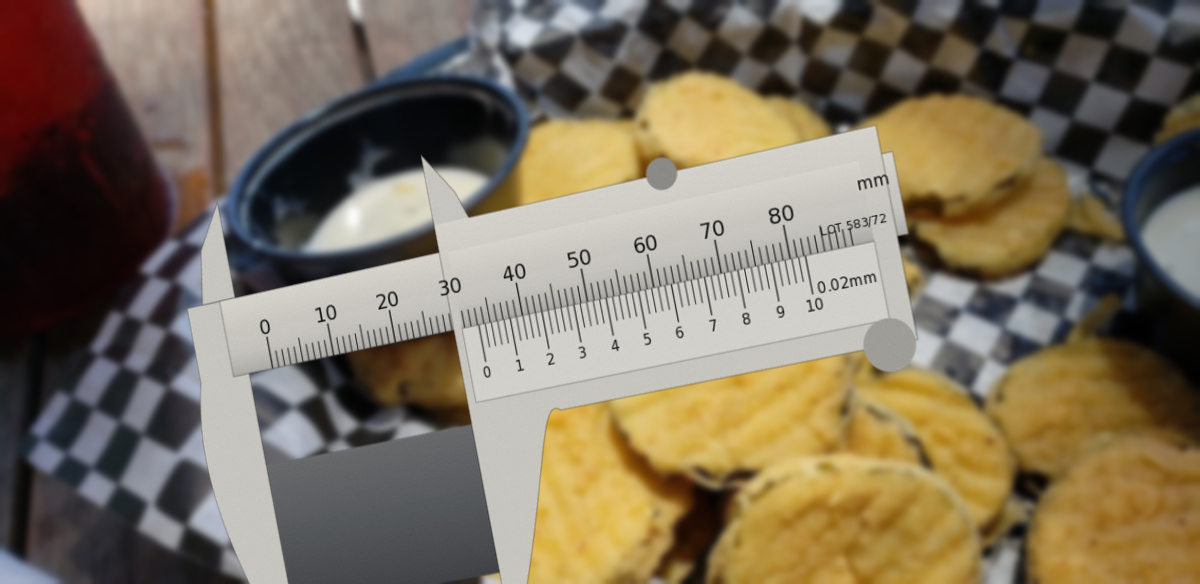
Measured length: 33.2 mm
